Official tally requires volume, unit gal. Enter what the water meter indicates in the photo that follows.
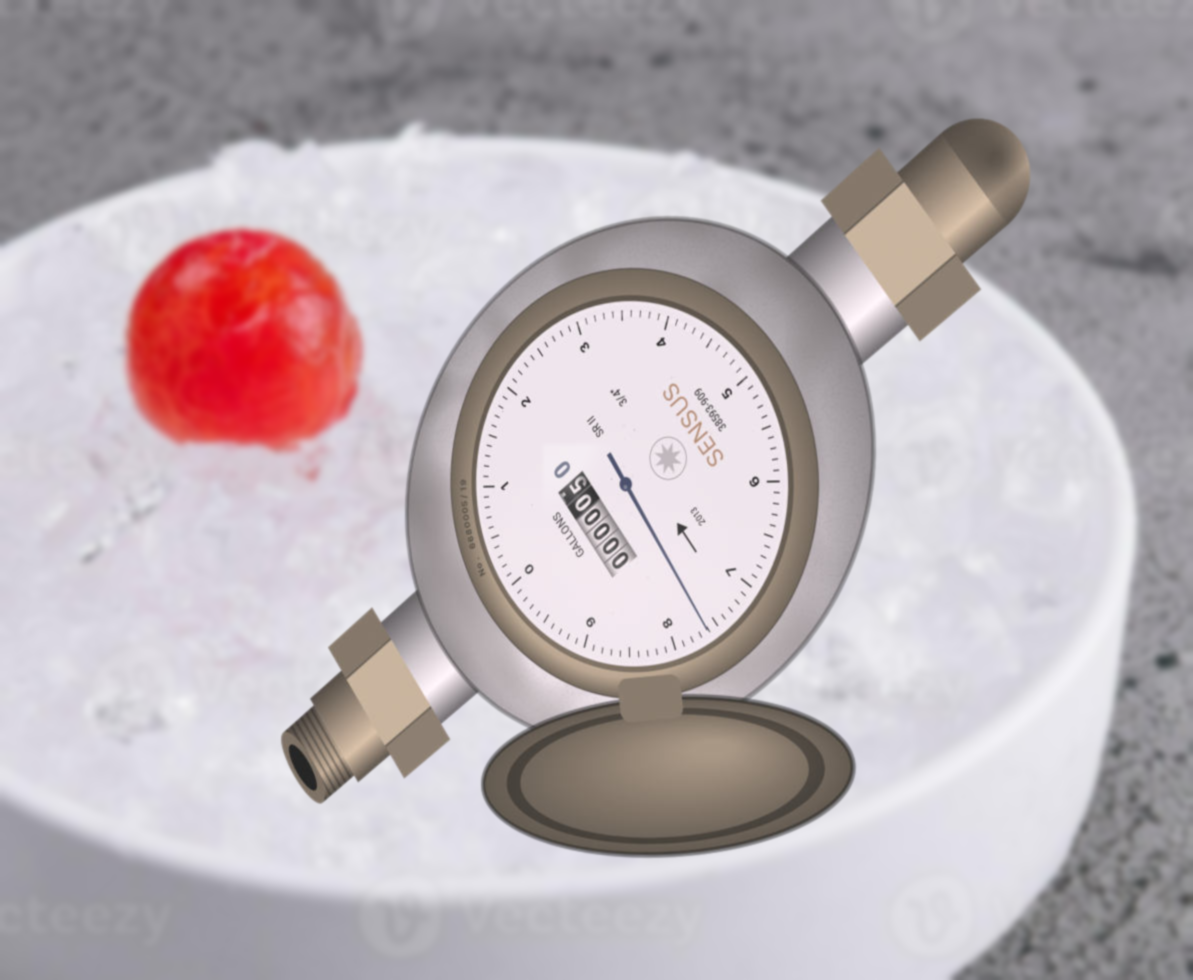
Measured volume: 47.6 gal
